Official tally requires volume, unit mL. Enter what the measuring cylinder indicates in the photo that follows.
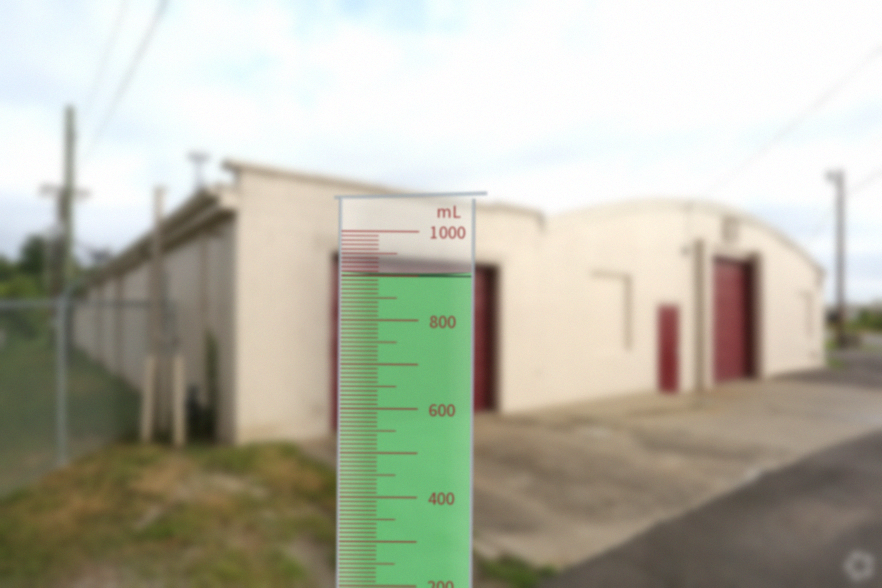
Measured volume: 900 mL
